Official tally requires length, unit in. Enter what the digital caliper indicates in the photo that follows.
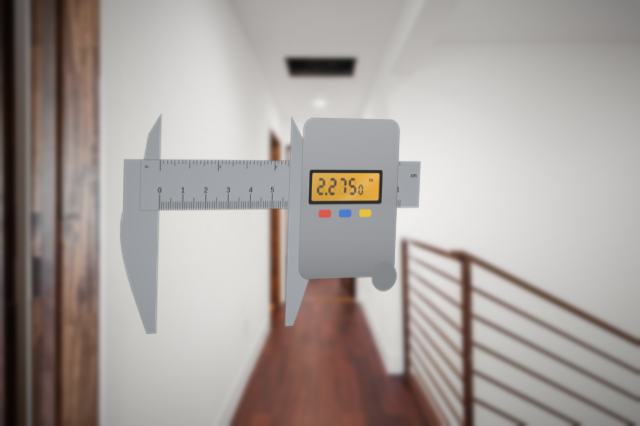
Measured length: 2.2750 in
